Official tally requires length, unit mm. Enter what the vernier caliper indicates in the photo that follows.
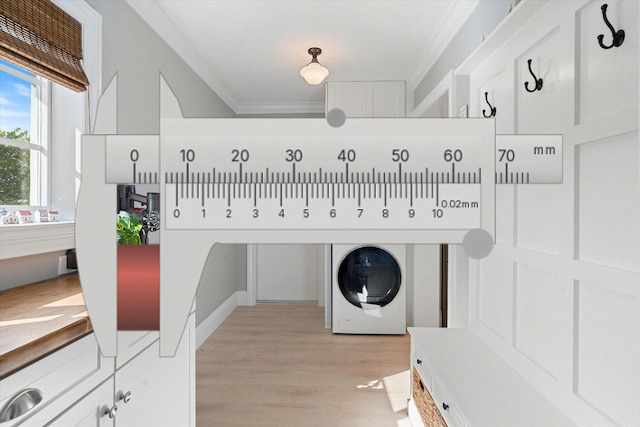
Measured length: 8.0 mm
